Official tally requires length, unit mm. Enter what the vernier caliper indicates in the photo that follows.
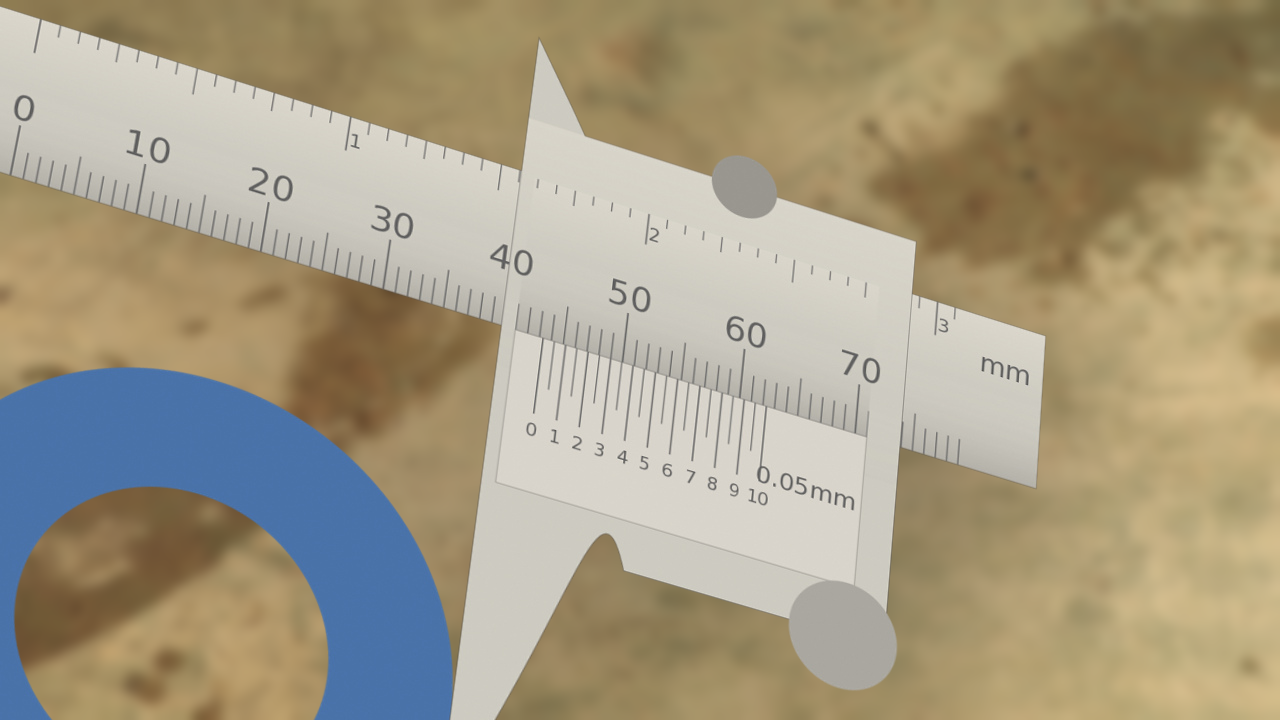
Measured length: 43.3 mm
